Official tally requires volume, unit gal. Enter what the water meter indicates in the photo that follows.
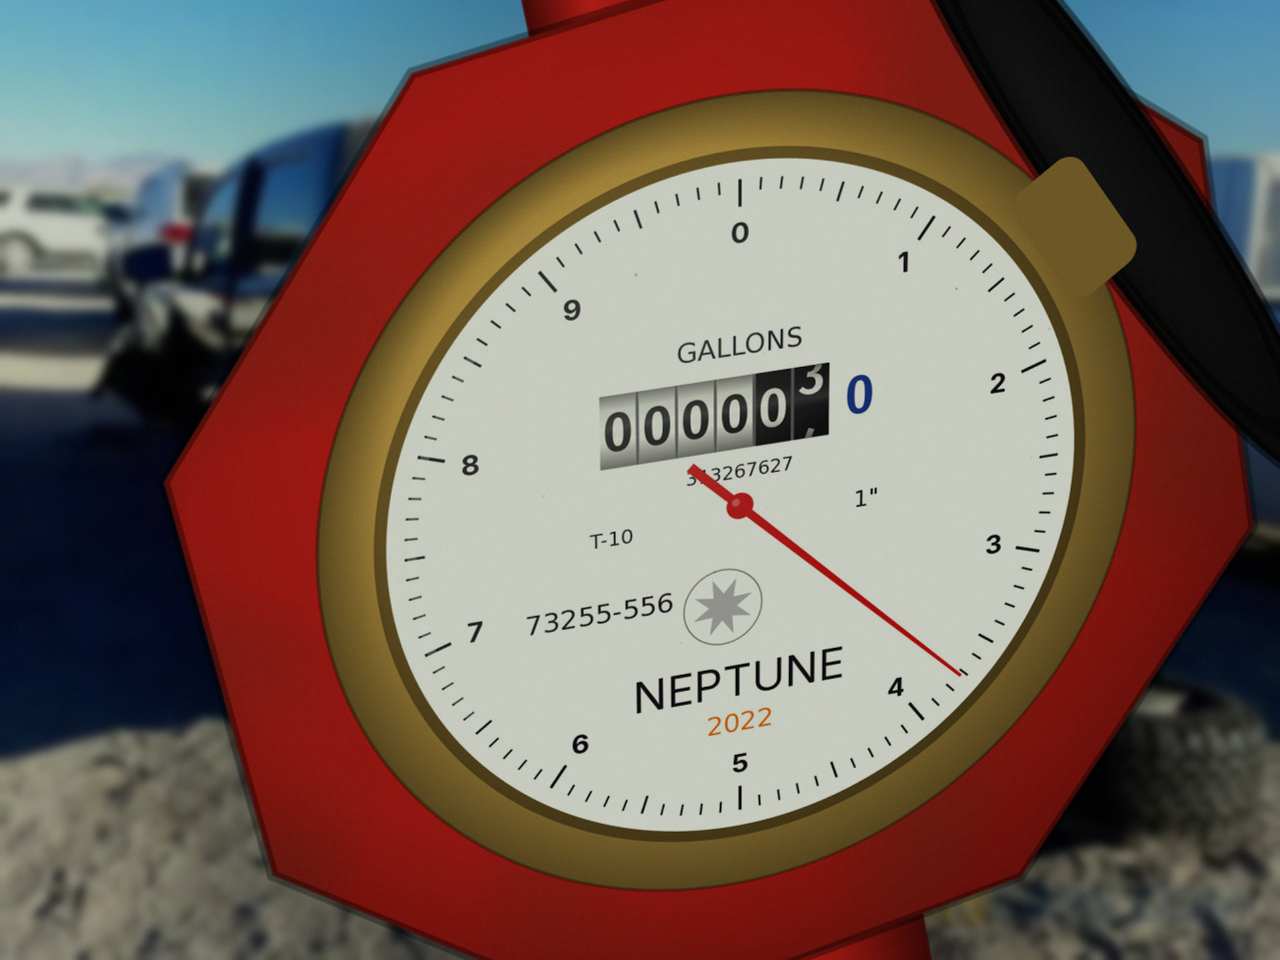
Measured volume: 33.7 gal
